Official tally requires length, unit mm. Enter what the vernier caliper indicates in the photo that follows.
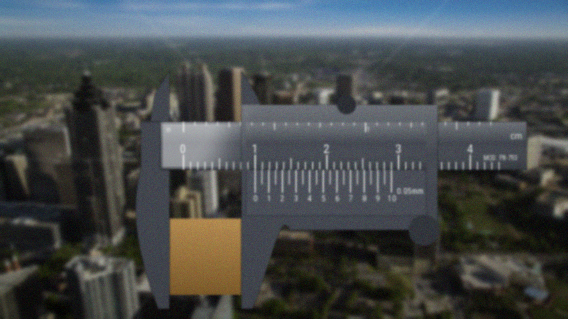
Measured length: 10.0 mm
